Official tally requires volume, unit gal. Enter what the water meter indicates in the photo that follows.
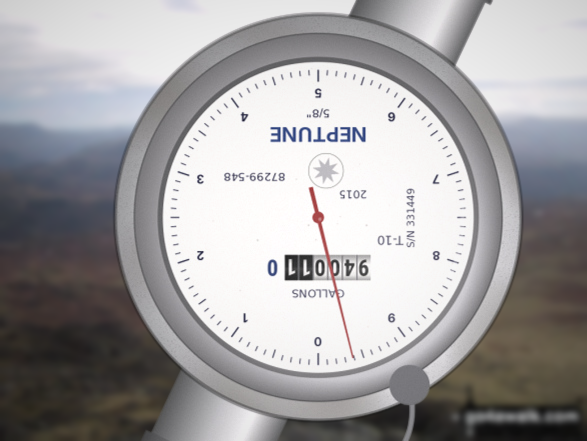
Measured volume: 9400109.6 gal
